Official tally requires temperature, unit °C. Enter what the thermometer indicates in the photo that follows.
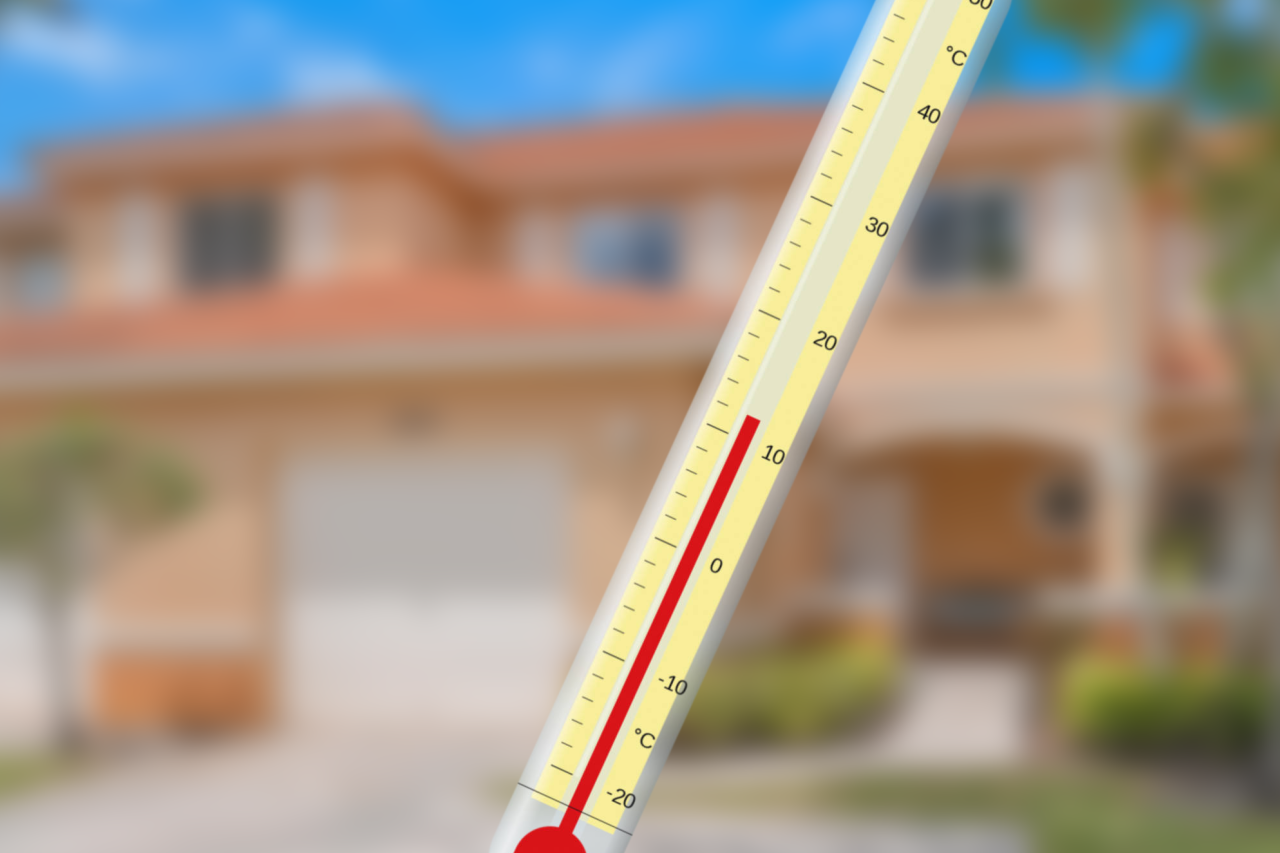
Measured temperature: 12 °C
